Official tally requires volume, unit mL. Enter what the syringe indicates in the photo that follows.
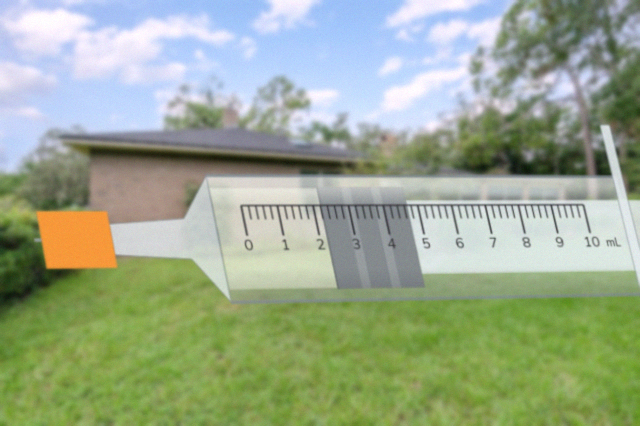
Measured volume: 2.2 mL
